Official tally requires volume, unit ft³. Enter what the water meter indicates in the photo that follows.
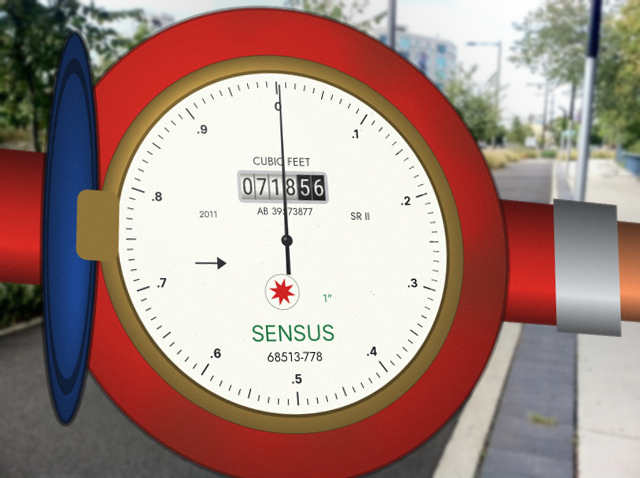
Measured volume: 71856.00 ft³
